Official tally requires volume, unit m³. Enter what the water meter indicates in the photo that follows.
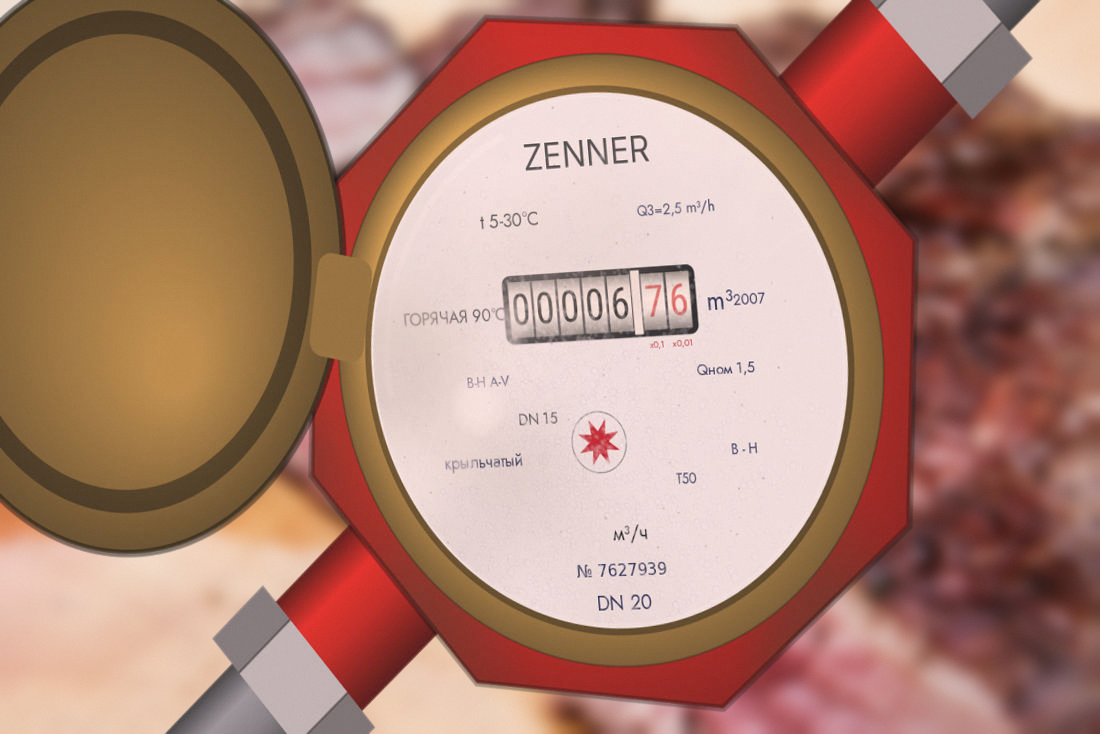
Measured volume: 6.76 m³
